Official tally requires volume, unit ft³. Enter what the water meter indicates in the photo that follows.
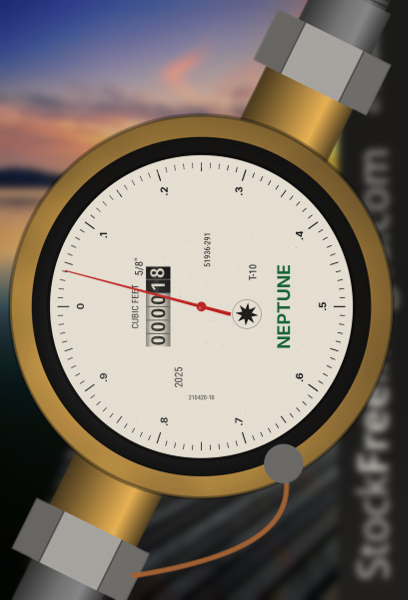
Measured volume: 18.04 ft³
